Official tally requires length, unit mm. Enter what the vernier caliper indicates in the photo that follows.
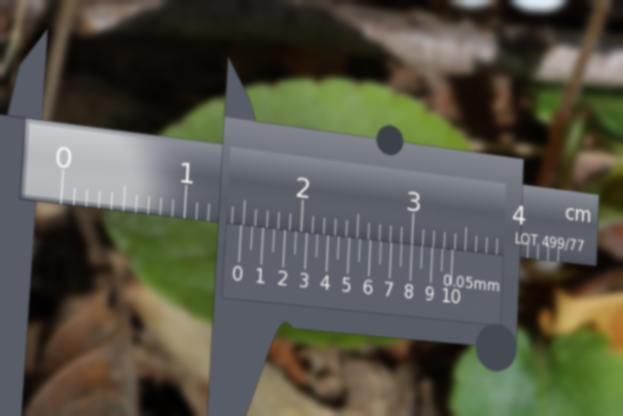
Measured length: 14.8 mm
